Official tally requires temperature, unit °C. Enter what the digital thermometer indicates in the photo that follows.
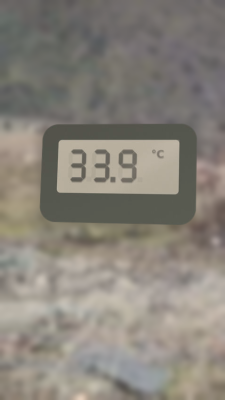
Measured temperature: 33.9 °C
